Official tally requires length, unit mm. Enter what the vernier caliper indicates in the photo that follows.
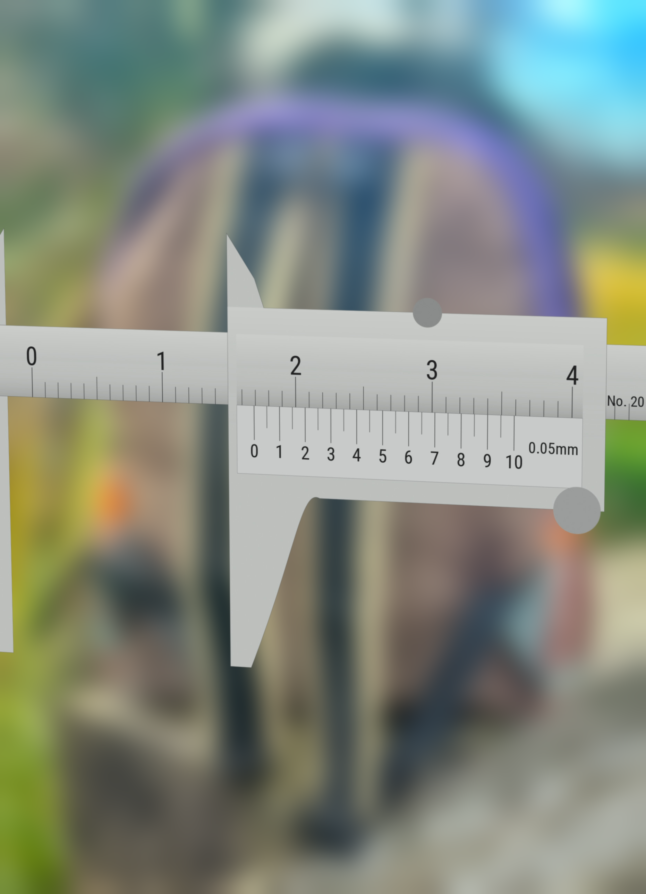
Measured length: 16.9 mm
